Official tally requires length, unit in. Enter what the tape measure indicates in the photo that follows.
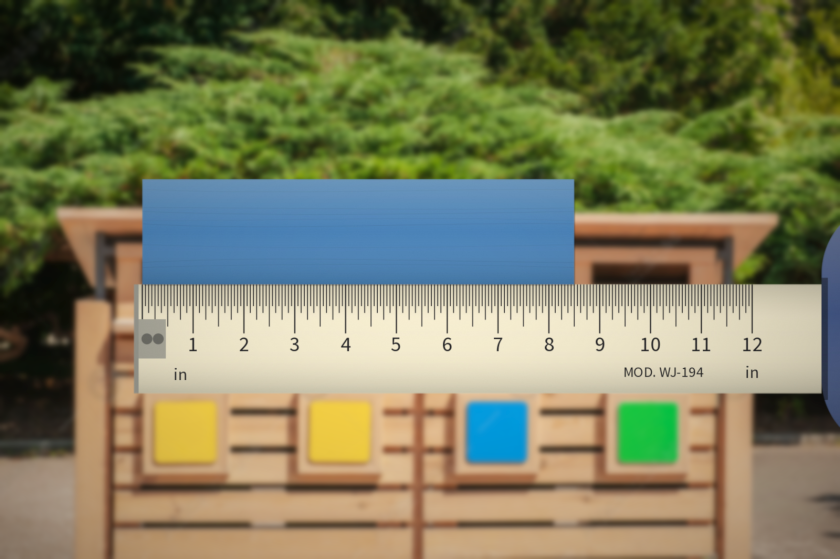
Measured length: 8.5 in
